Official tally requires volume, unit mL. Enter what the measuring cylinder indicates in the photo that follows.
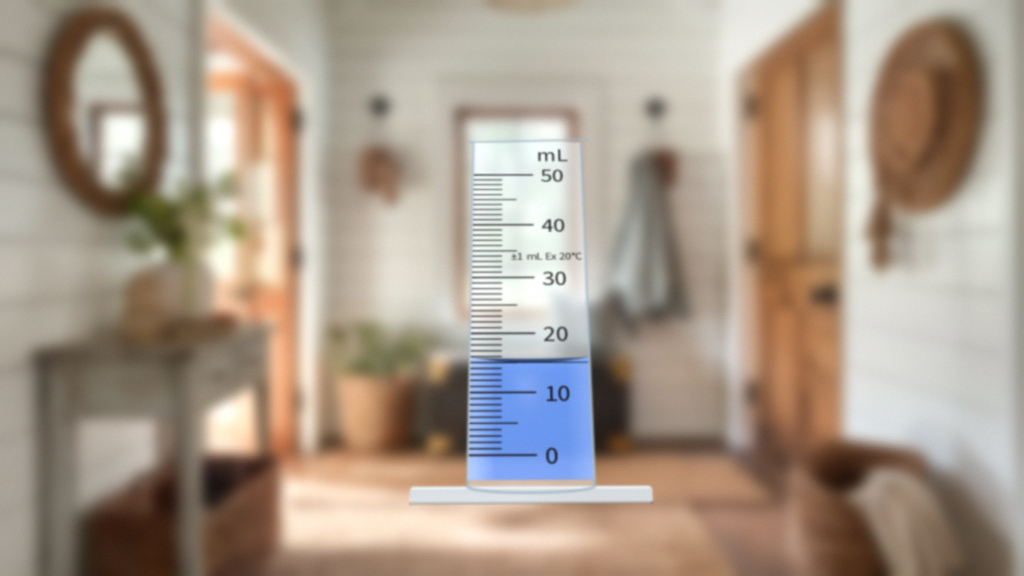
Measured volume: 15 mL
